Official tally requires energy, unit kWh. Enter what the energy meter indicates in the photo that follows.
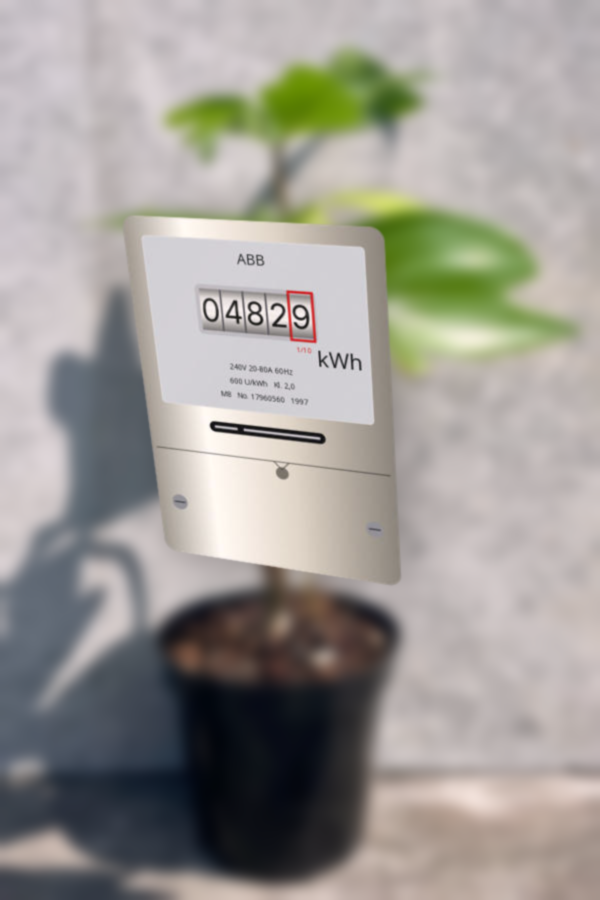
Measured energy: 482.9 kWh
